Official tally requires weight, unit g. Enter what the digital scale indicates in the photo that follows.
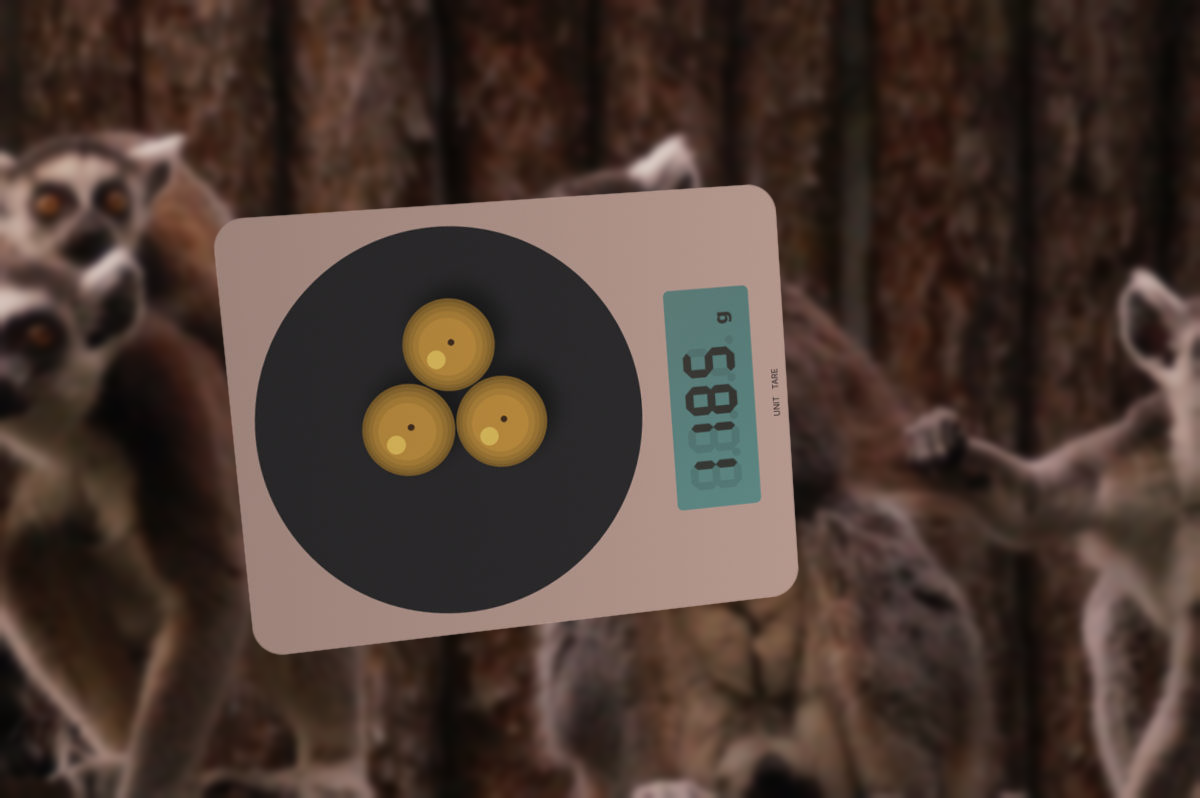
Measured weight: 1185 g
